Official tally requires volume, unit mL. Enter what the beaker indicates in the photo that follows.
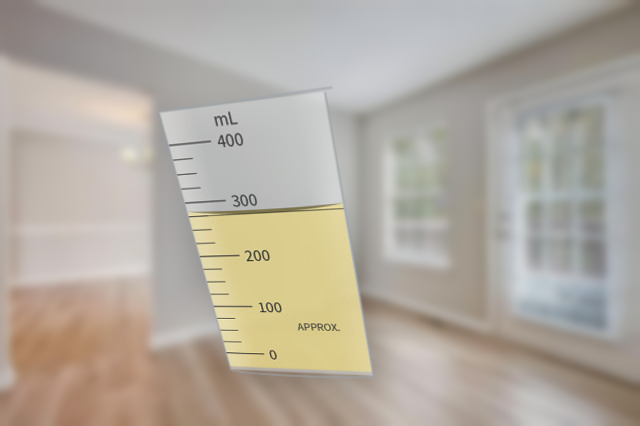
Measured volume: 275 mL
